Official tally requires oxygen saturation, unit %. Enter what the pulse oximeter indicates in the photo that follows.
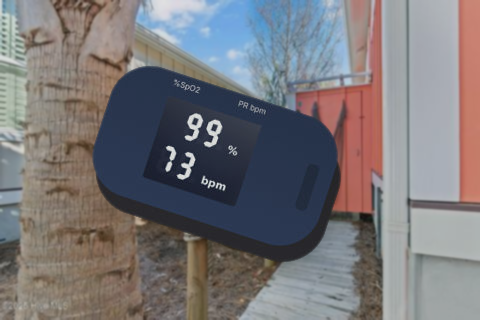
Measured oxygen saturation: 99 %
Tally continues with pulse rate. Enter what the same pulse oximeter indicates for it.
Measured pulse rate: 73 bpm
